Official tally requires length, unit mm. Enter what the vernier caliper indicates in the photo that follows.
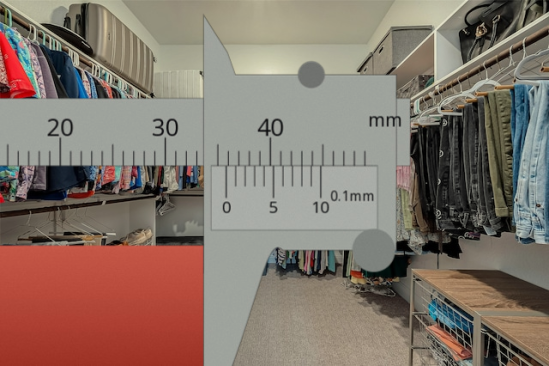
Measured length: 35.8 mm
